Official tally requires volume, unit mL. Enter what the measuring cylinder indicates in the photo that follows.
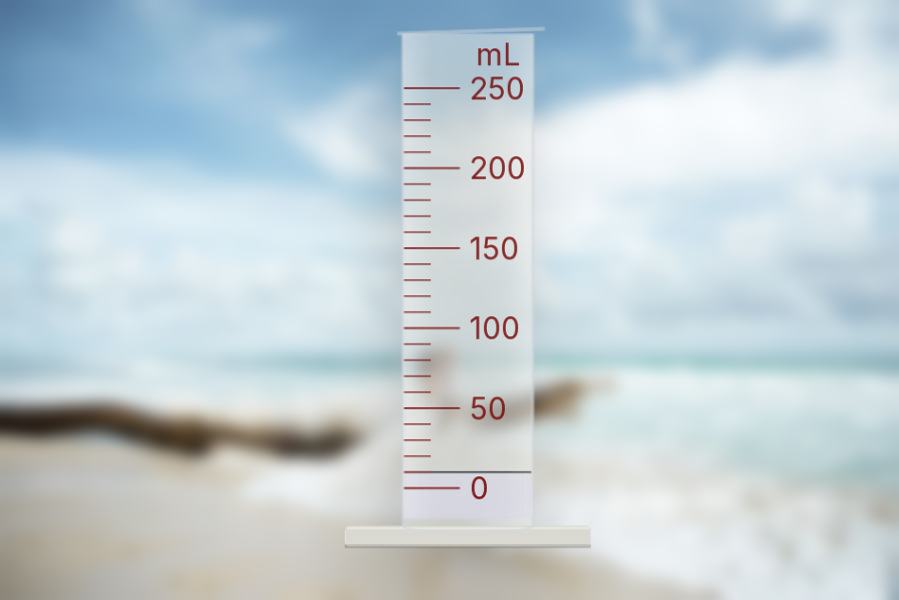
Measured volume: 10 mL
